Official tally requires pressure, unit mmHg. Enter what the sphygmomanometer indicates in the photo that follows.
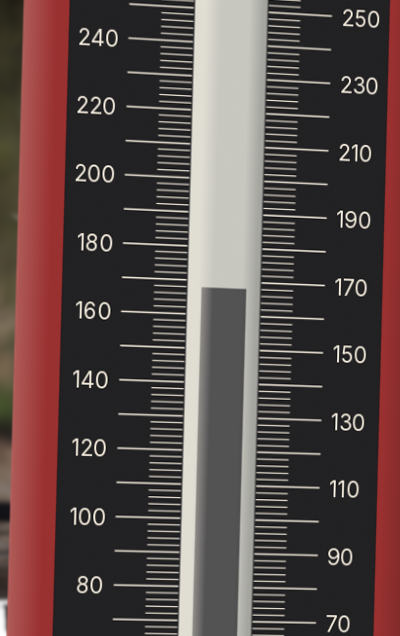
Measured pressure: 168 mmHg
